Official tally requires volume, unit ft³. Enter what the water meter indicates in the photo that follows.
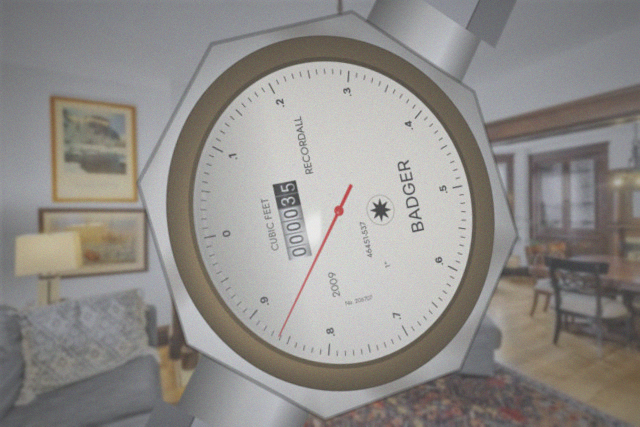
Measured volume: 34.86 ft³
